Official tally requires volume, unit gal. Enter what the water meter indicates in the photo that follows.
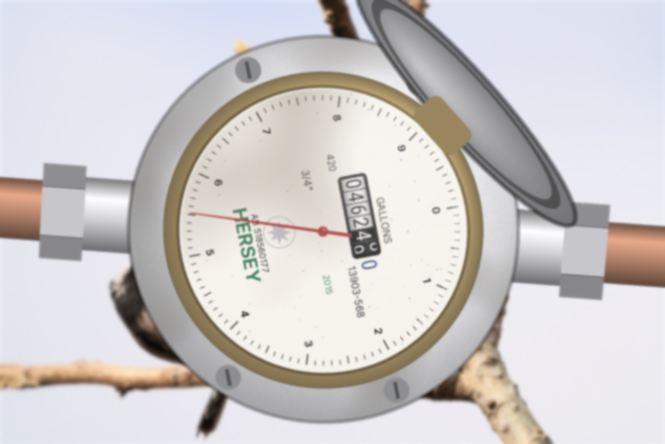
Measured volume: 462485.5 gal
